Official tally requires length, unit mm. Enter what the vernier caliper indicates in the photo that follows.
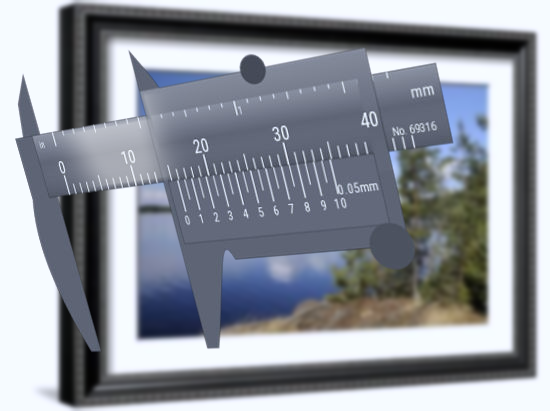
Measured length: 15.8 mm
